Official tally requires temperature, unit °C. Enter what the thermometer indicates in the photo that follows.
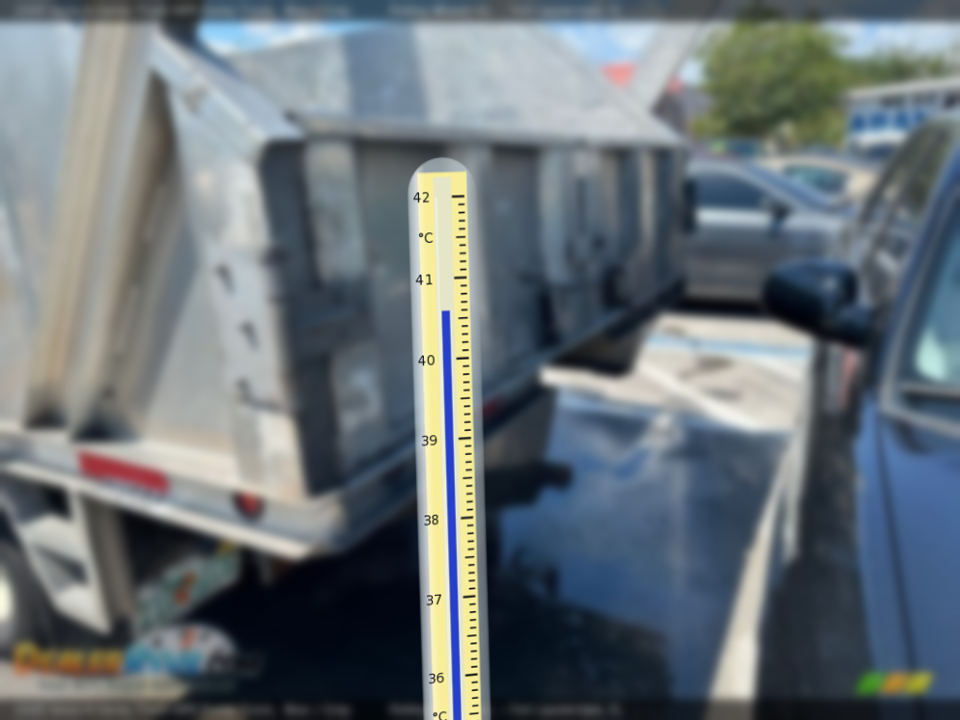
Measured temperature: 40.6 °C
